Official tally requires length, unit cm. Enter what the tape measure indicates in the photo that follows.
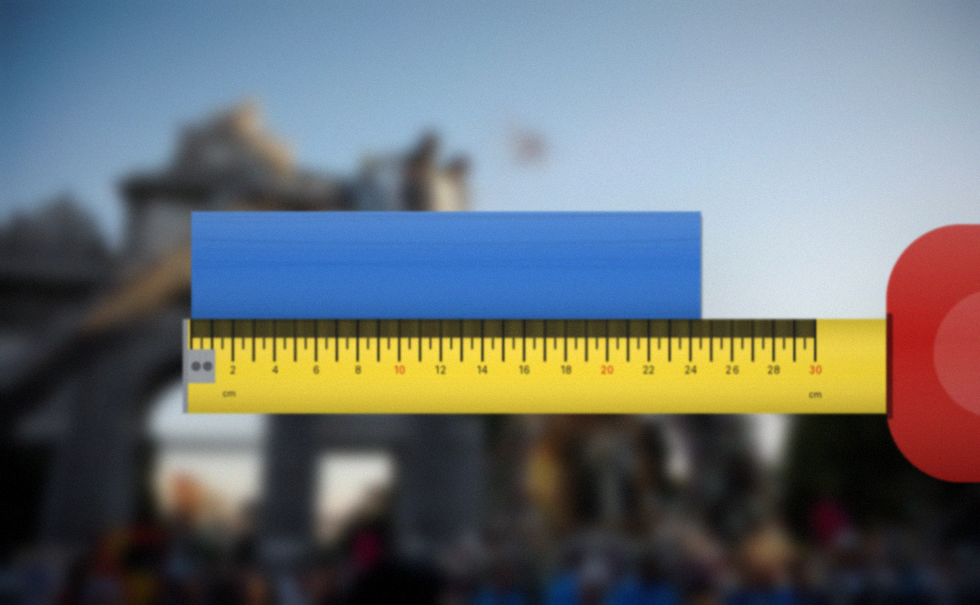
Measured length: 24.5 cm
